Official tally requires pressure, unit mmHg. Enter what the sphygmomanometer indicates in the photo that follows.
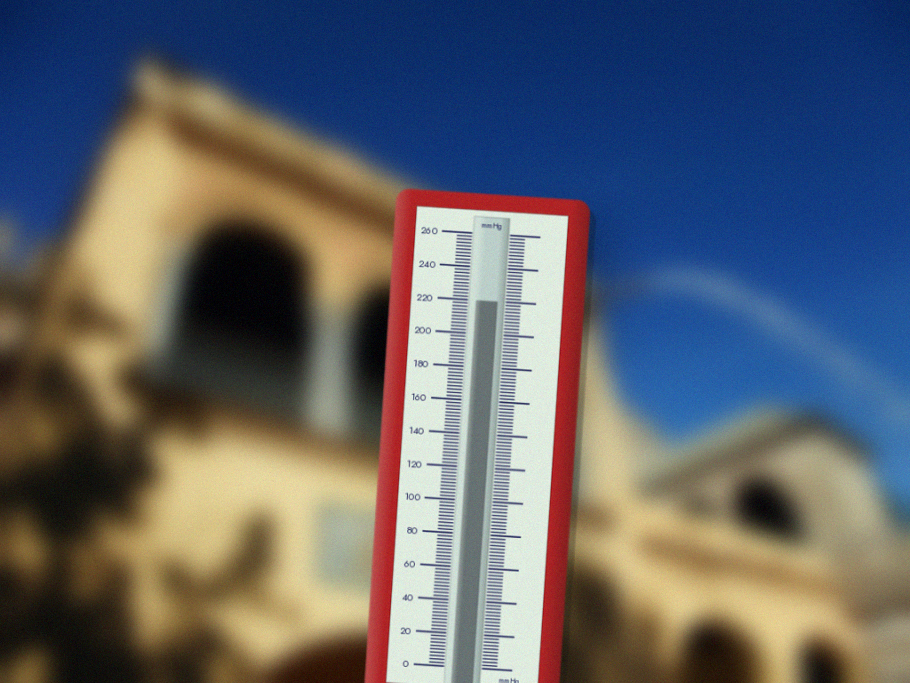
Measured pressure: 220 mmHg
